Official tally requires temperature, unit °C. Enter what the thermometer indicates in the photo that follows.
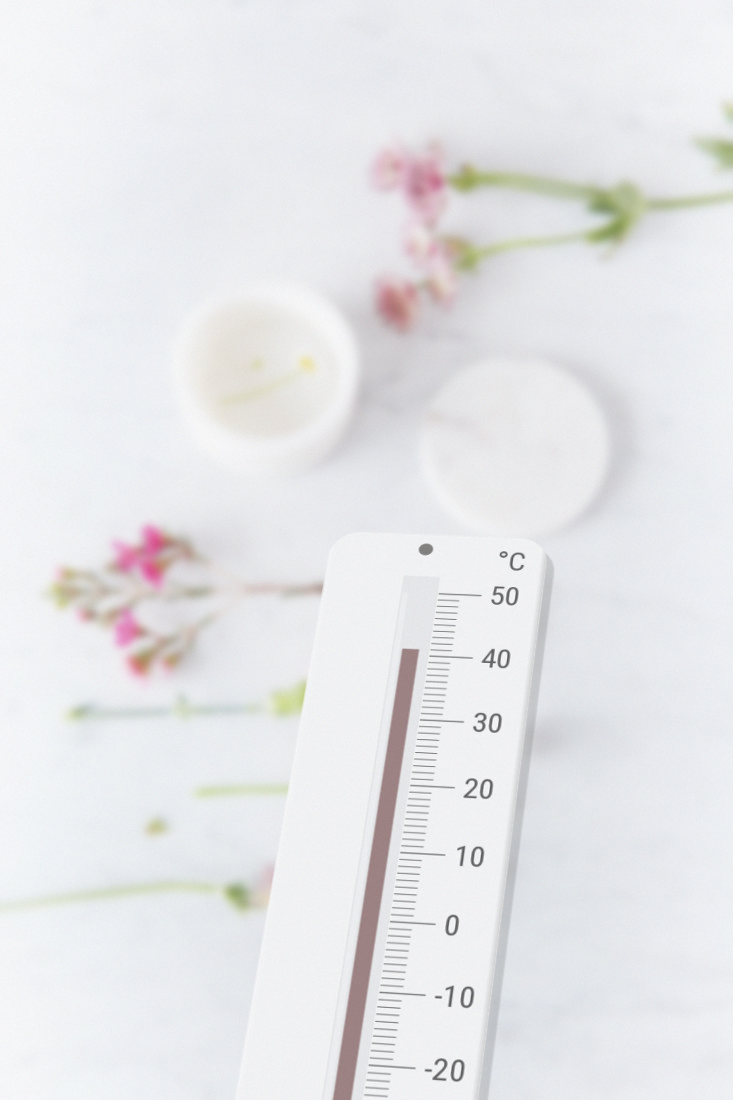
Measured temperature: 41 °C
